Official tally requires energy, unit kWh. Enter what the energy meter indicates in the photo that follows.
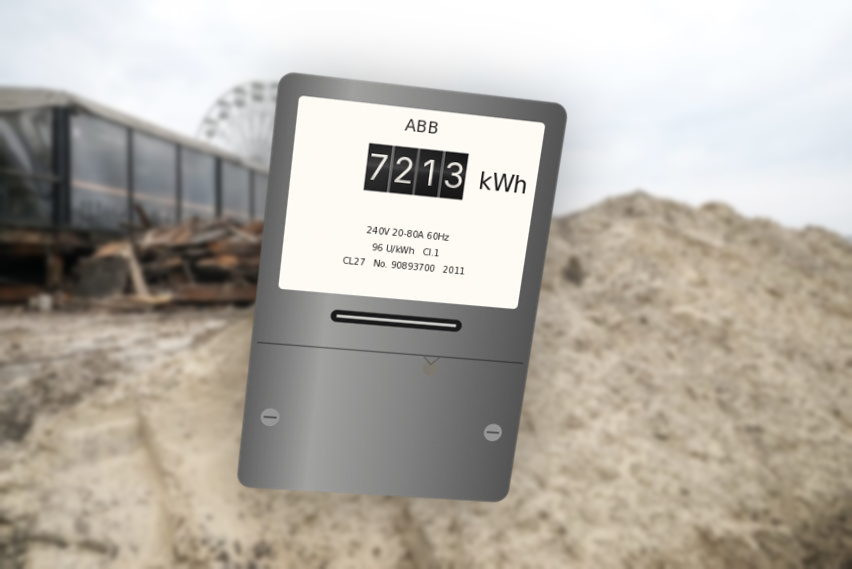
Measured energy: 7213 kWh
